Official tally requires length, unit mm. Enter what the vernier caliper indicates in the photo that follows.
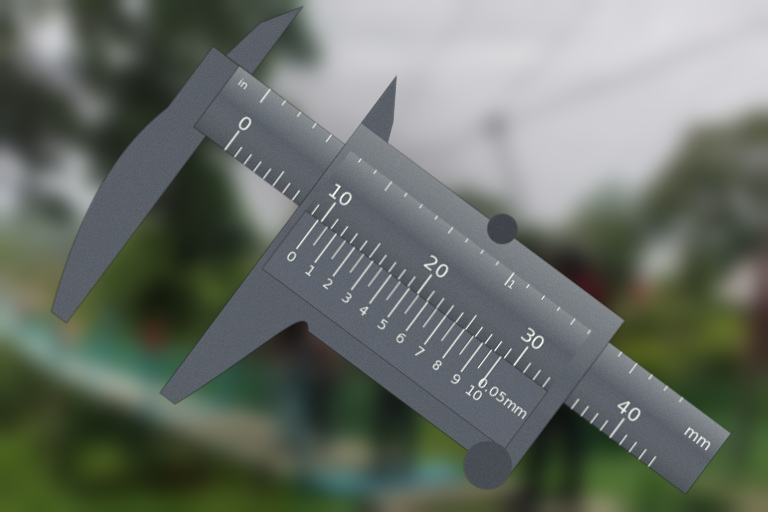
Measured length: 9.7 mm
